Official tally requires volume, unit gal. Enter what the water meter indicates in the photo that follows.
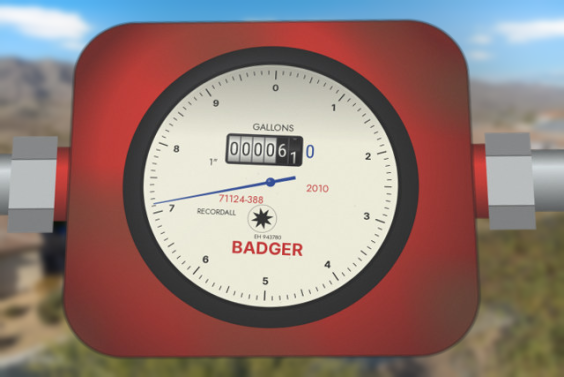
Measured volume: 607.1 gal
